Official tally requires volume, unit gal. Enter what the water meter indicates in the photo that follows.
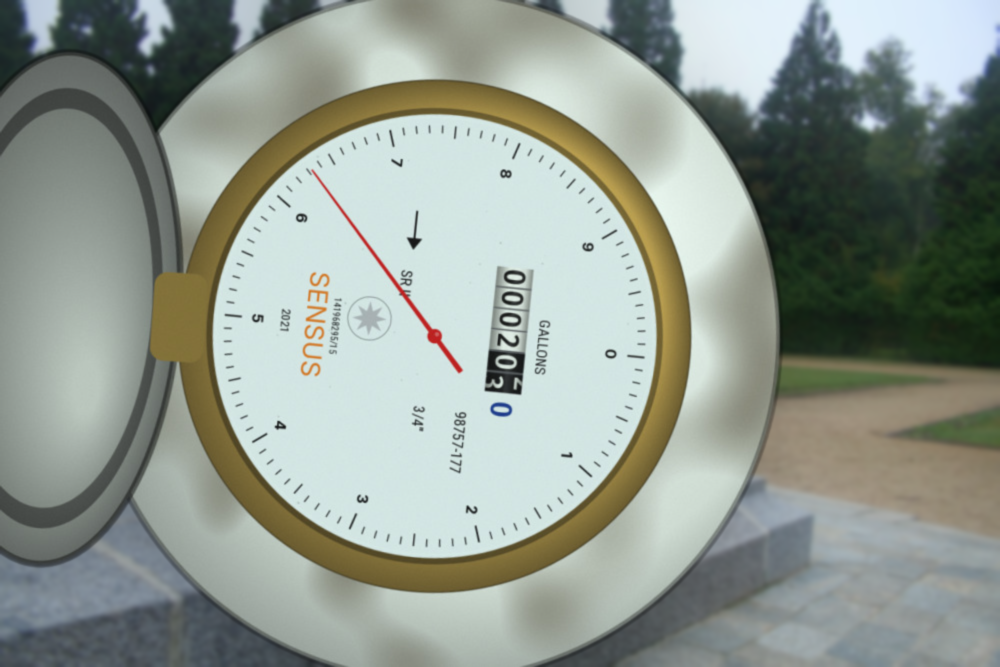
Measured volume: 2026.3 gal
